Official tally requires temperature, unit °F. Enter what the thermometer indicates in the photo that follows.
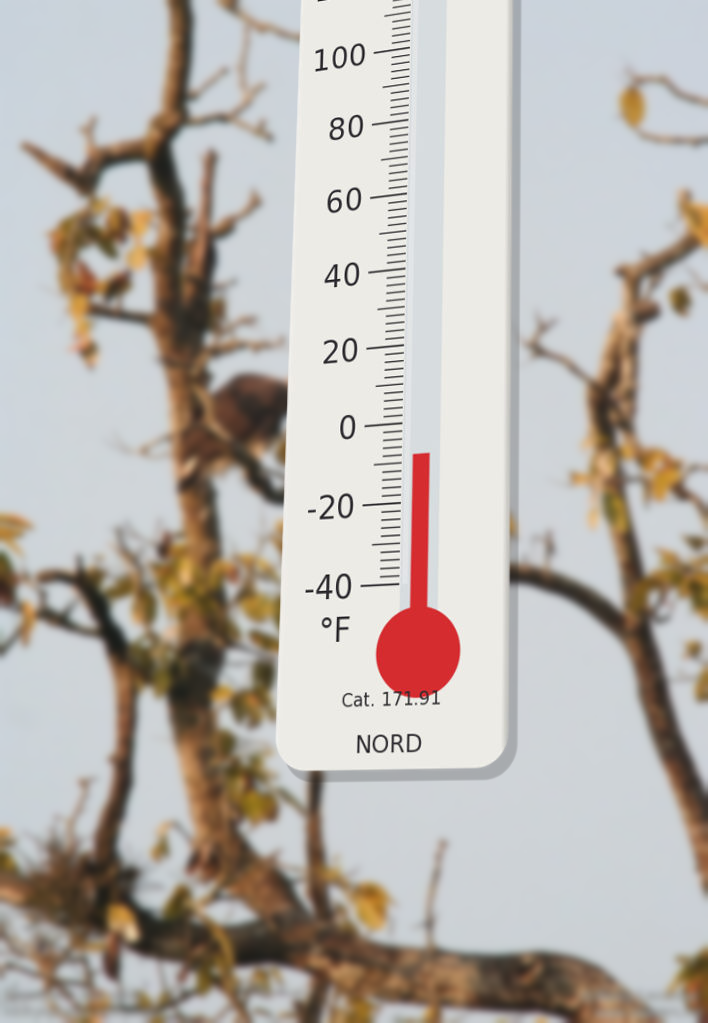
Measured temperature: -8 °F
